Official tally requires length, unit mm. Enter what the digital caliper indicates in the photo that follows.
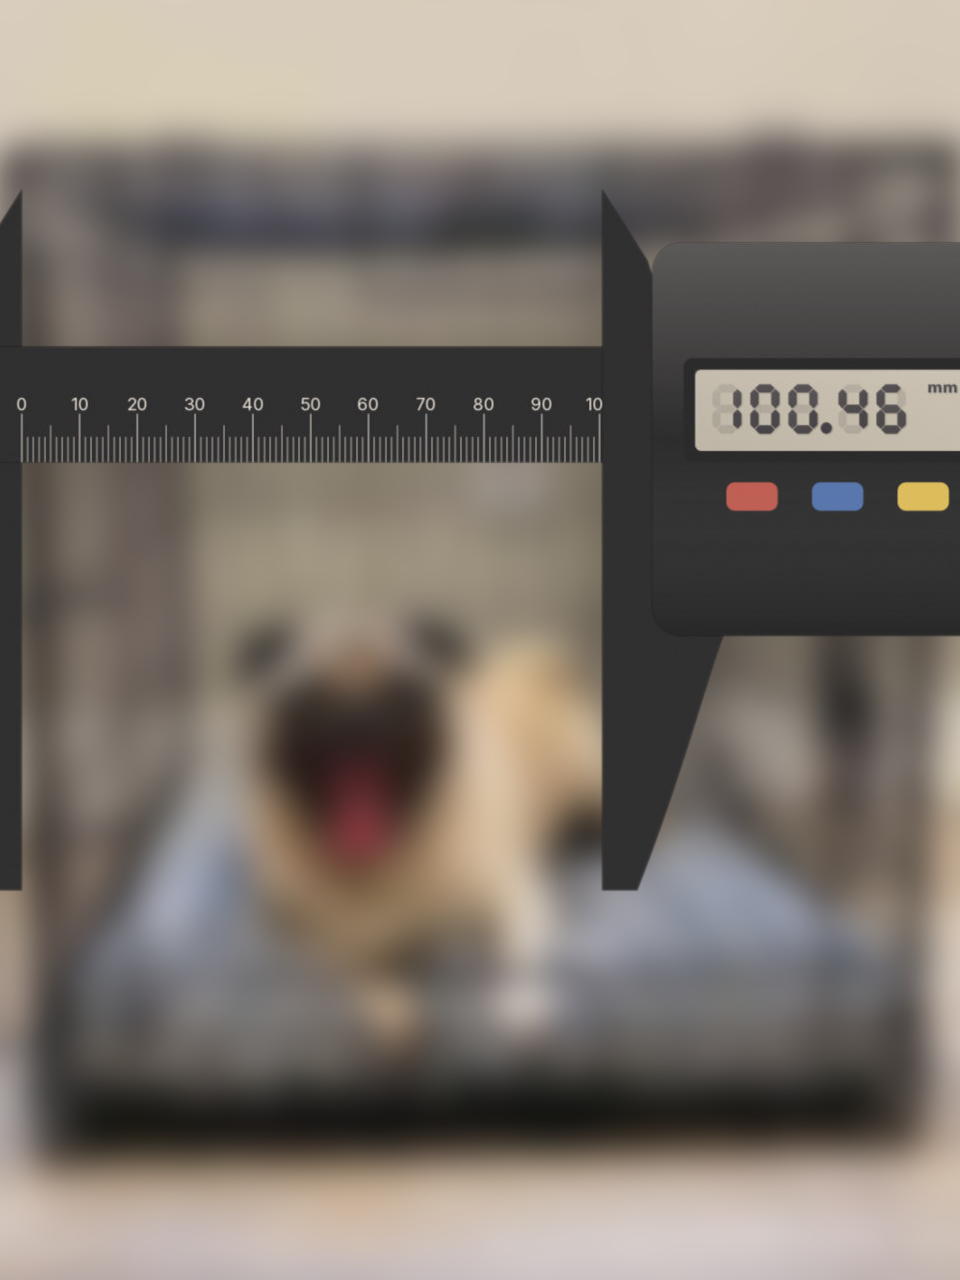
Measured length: 100.46 mm
